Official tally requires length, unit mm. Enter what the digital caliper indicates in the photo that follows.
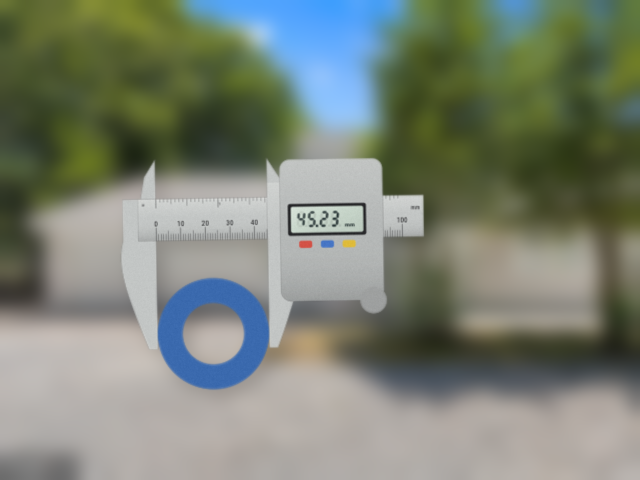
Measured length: 45.23 mm
